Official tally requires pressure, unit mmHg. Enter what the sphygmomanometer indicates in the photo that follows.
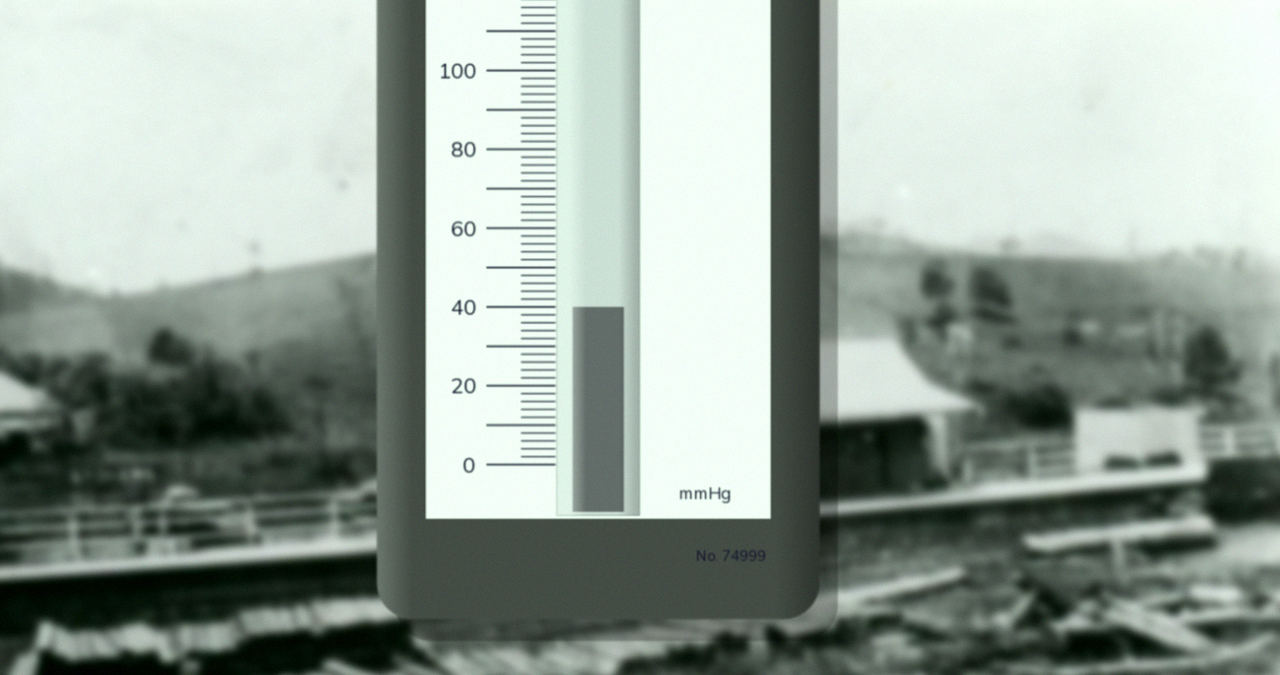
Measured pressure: 40 mmHg
